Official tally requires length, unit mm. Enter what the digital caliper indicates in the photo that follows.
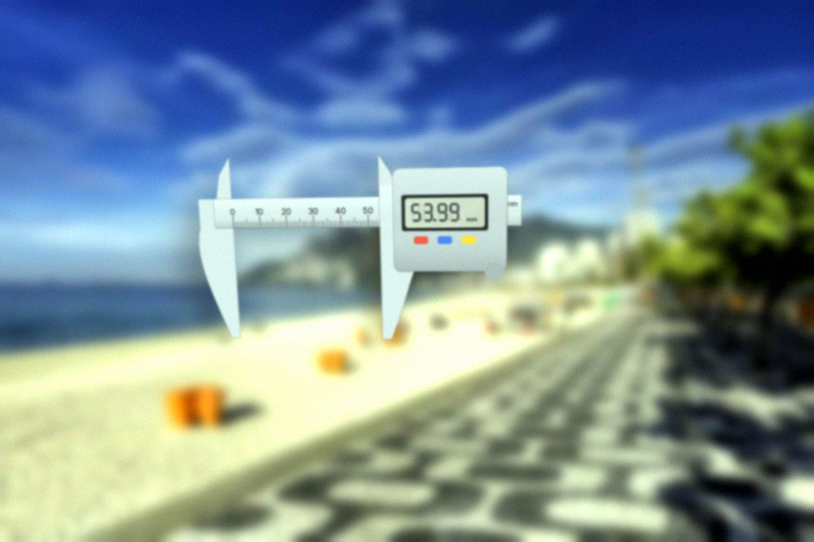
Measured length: 53.99 mm
